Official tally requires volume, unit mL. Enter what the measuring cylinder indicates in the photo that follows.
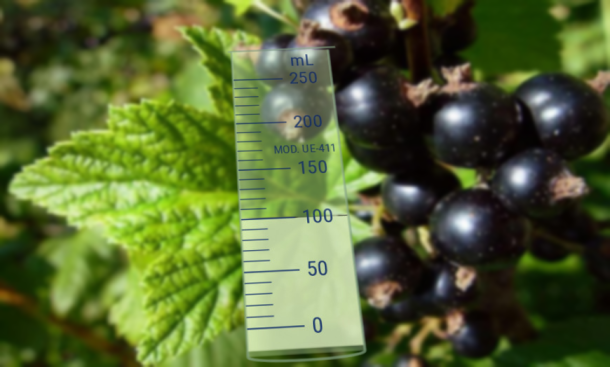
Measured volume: 100 mL
